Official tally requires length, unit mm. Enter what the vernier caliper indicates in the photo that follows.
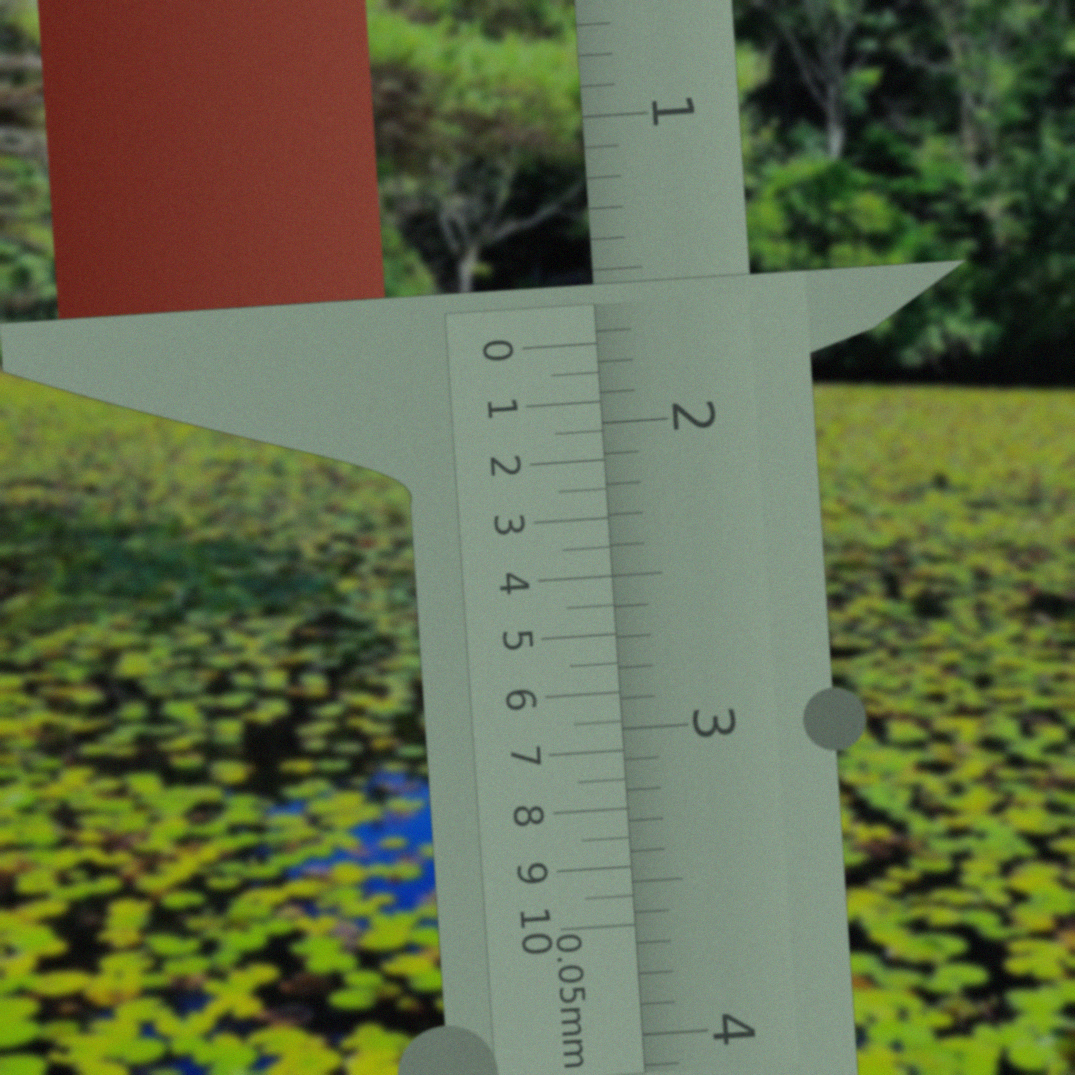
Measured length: 17.40 mm
